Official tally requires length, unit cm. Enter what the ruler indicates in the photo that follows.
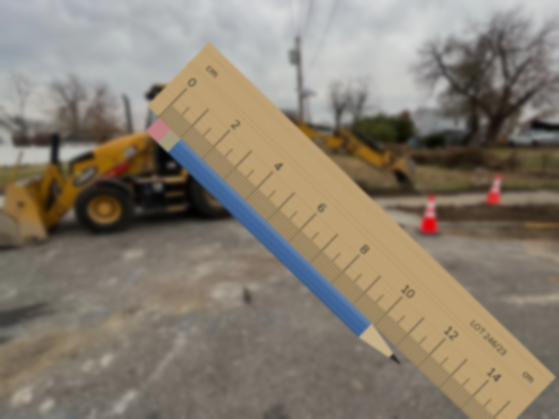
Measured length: 11.5 cm
